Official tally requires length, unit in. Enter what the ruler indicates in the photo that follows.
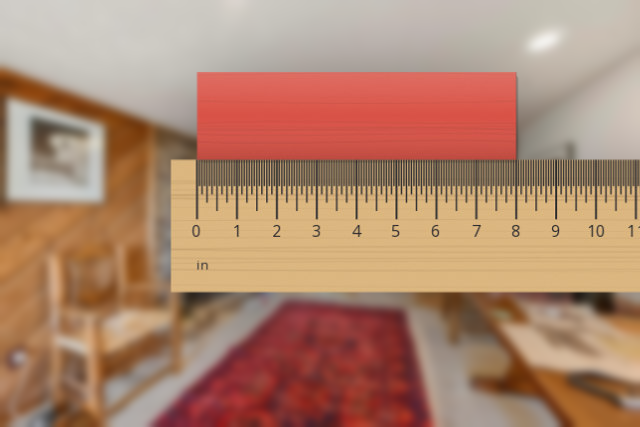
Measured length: 8 in
